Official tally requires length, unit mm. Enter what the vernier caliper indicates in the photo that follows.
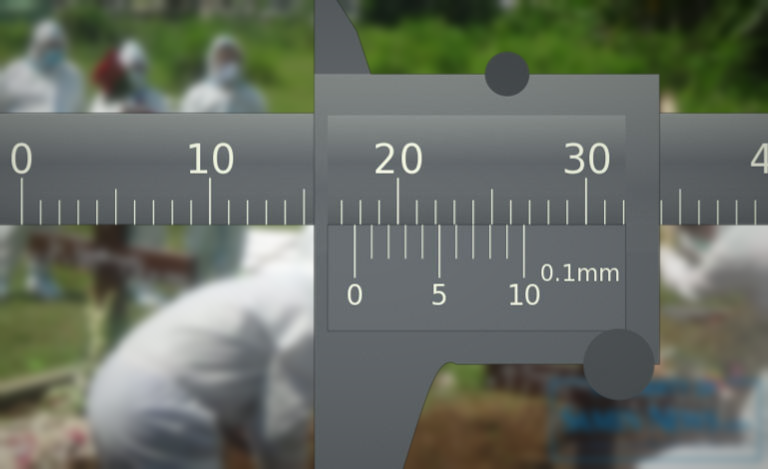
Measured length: 17.7 mm
